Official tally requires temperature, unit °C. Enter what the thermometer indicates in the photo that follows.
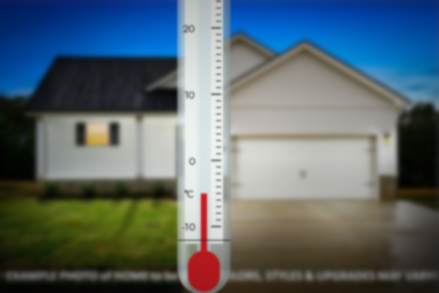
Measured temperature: -5 °C
